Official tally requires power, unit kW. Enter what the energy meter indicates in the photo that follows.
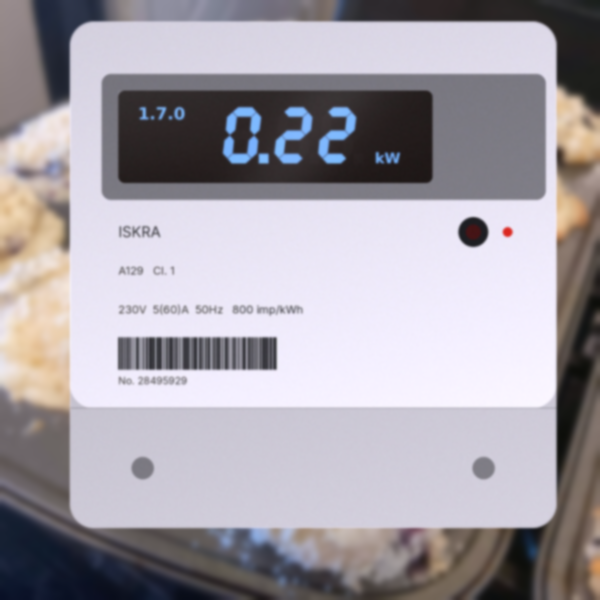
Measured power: 0.22 kW
